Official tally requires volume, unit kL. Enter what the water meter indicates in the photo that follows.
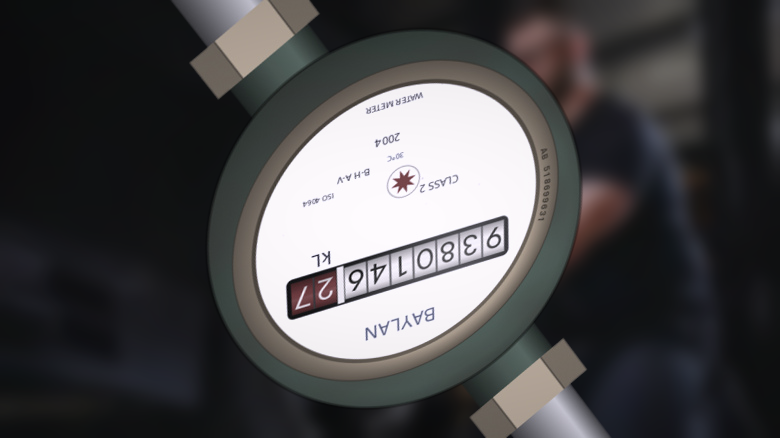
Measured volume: 9380146.27 kL
